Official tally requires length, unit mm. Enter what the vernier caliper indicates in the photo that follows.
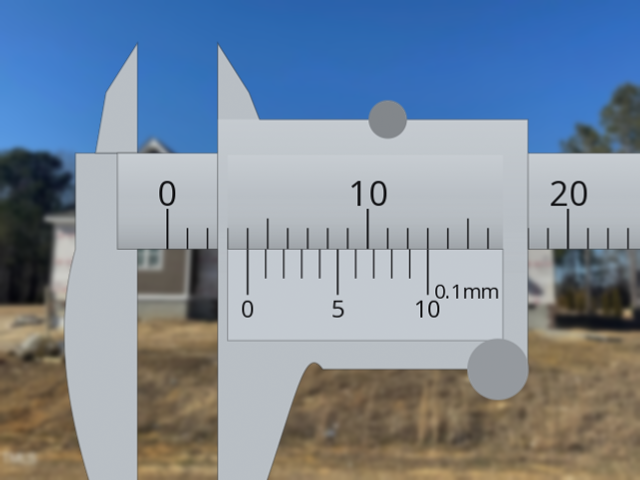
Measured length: 4.0 mm
